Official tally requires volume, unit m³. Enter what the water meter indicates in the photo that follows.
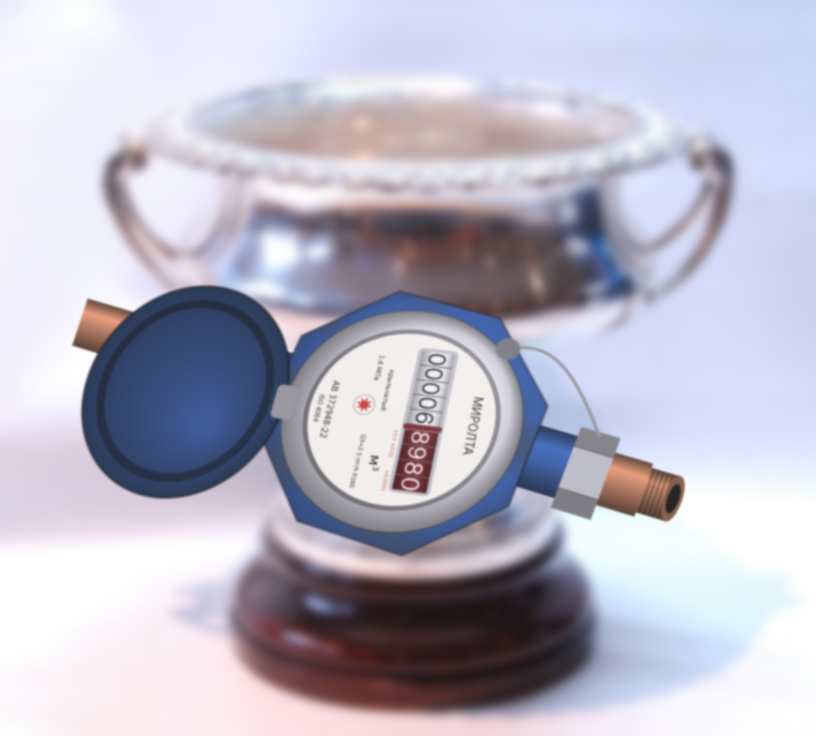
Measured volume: 6.8980 m³
